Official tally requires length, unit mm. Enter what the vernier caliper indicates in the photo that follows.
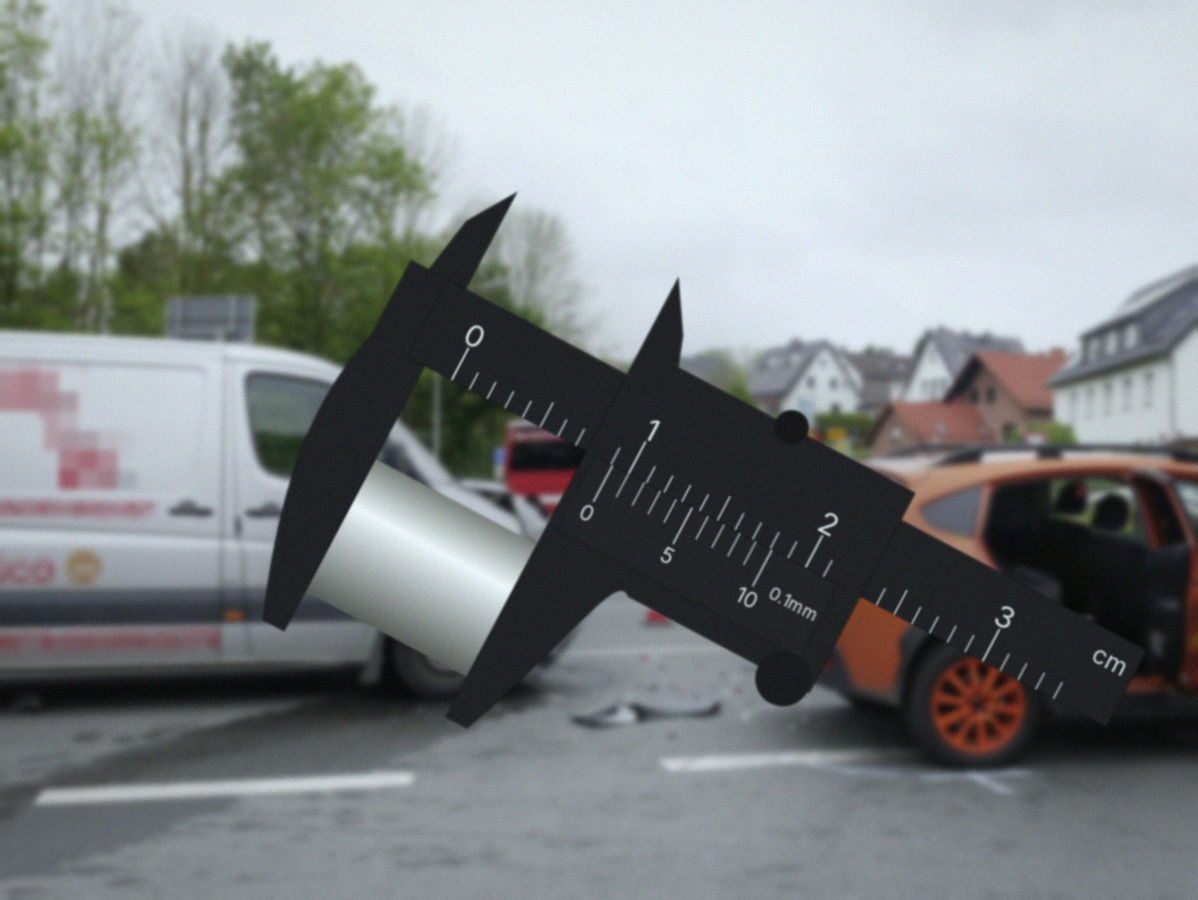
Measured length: 9.1 mm
